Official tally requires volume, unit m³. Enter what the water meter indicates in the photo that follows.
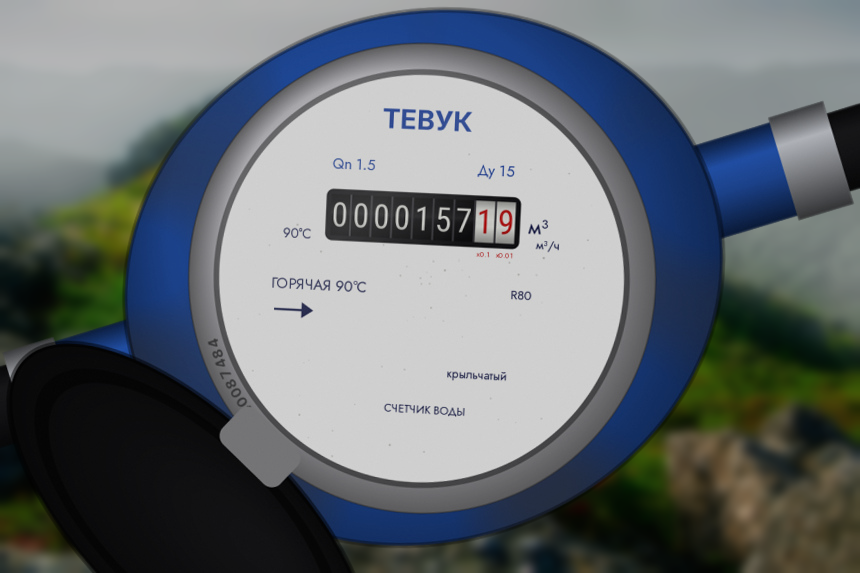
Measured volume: 157.19 m³
